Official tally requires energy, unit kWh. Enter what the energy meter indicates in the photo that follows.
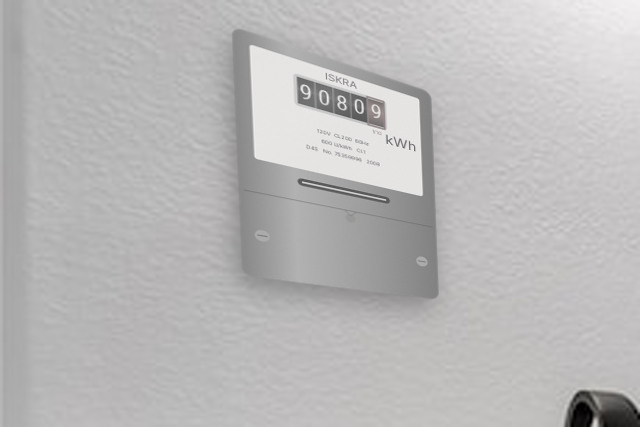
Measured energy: 9080.9 kWh
